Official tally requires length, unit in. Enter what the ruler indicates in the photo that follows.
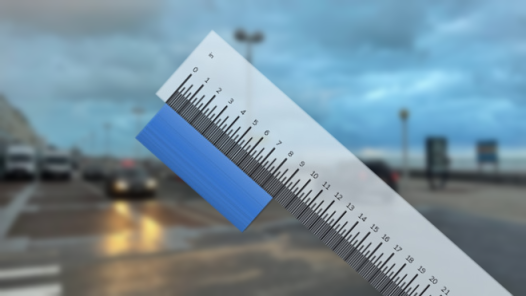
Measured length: 9 in
